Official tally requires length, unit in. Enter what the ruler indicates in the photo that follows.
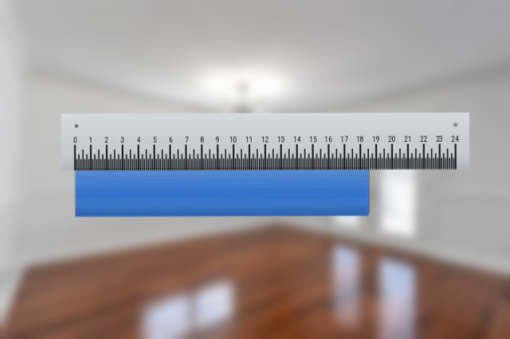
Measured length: 18.5 in
